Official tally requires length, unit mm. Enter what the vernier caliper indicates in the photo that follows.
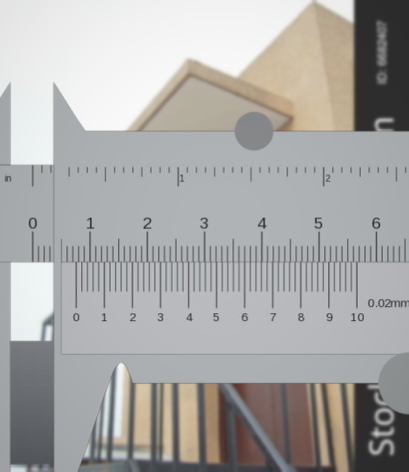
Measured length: 7.6 mm
